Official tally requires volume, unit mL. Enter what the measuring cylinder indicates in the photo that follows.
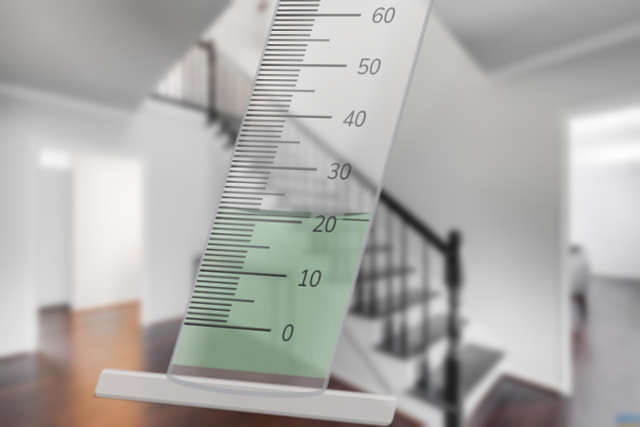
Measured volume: 21 mL
